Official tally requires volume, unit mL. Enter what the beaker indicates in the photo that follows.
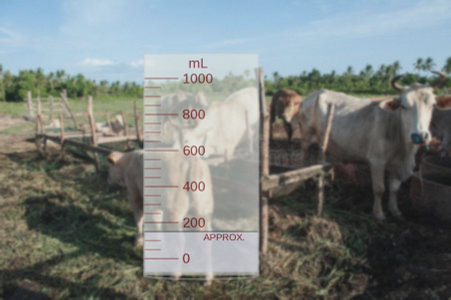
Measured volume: 150 mL
